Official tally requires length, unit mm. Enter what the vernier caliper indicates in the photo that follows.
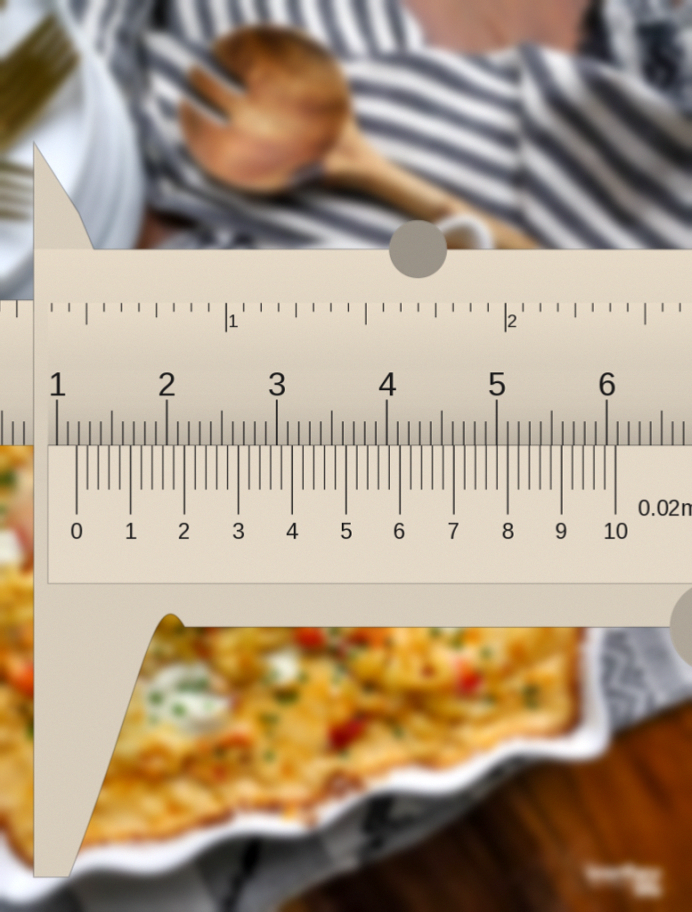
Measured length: 11.8 mm
